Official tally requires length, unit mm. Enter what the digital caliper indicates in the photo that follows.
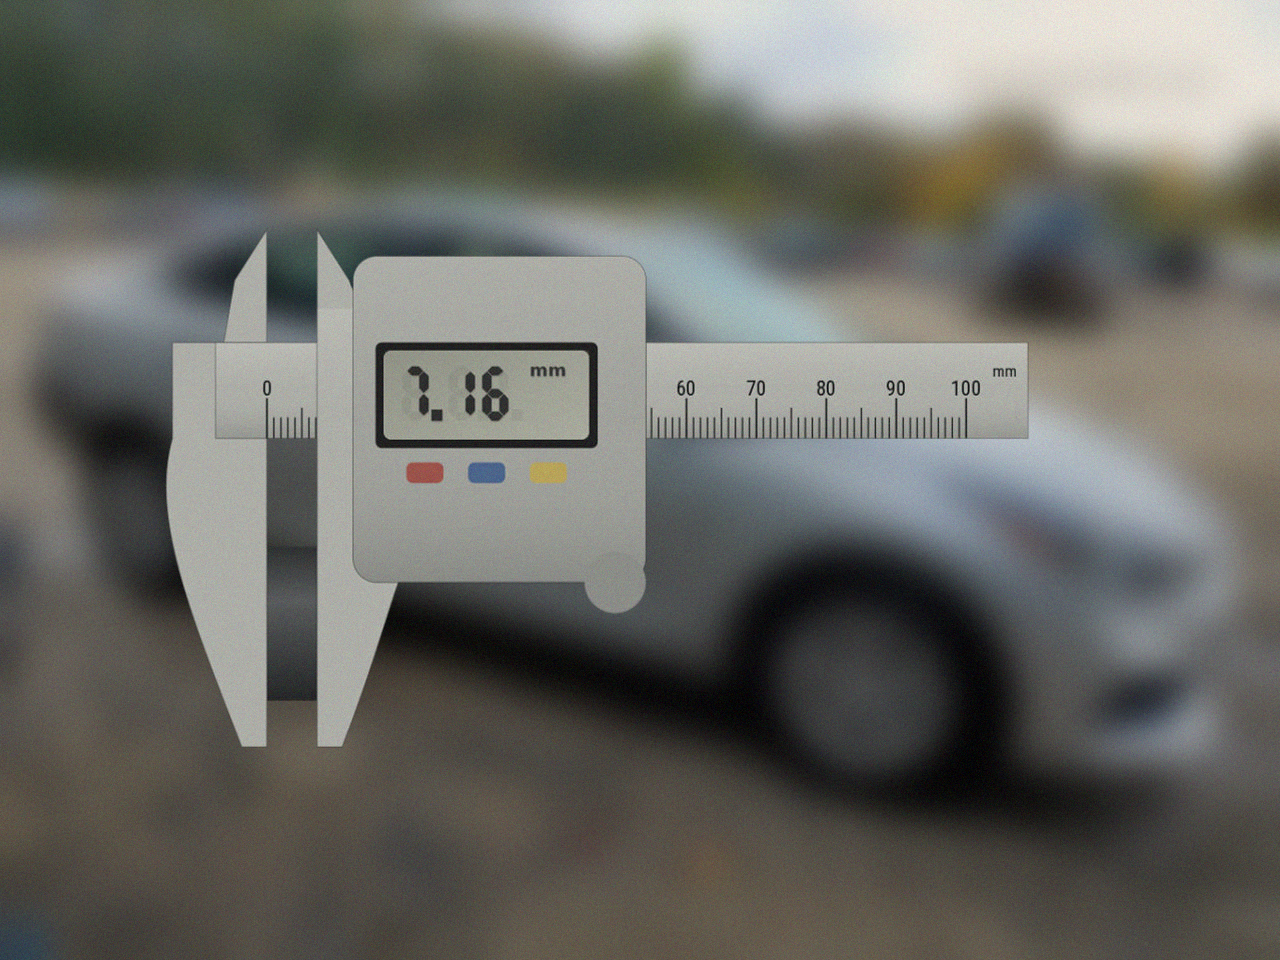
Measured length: 7.16 mm
